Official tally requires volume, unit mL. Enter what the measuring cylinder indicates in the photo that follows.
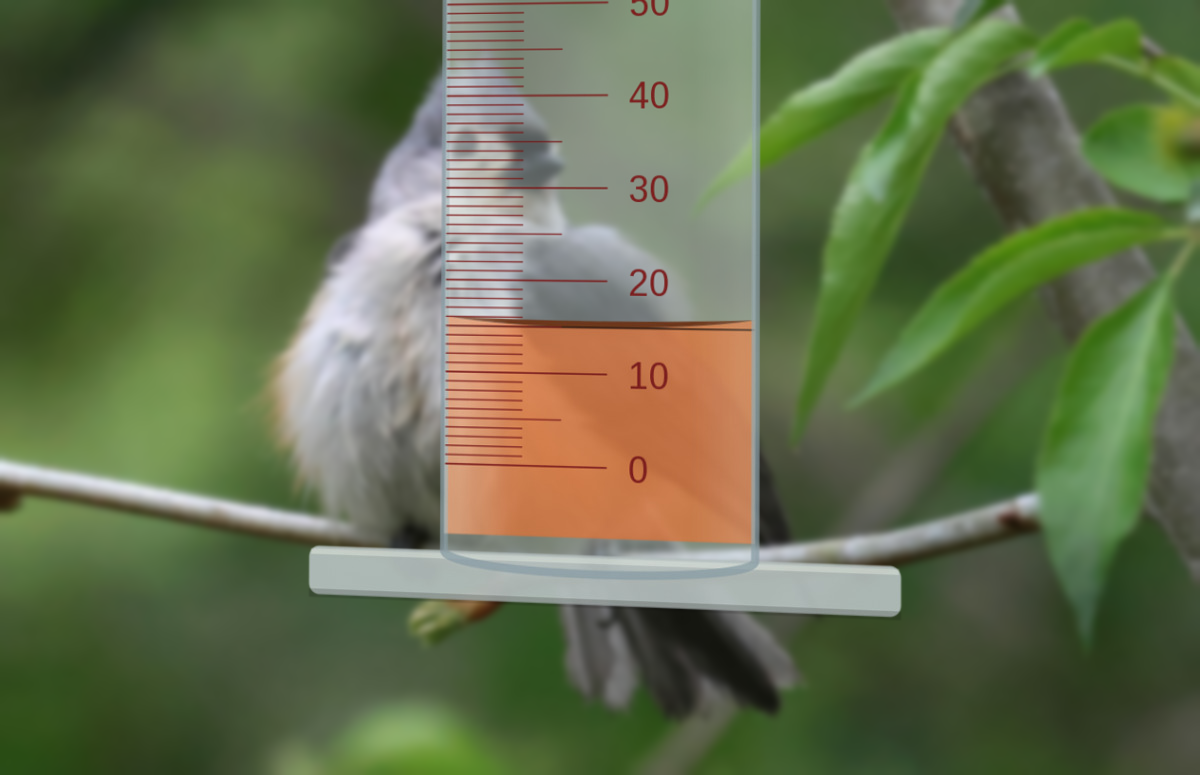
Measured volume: 15 mL
